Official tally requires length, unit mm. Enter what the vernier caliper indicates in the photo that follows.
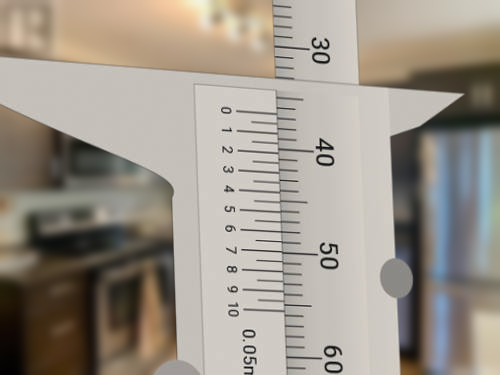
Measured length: 36.6 mm
